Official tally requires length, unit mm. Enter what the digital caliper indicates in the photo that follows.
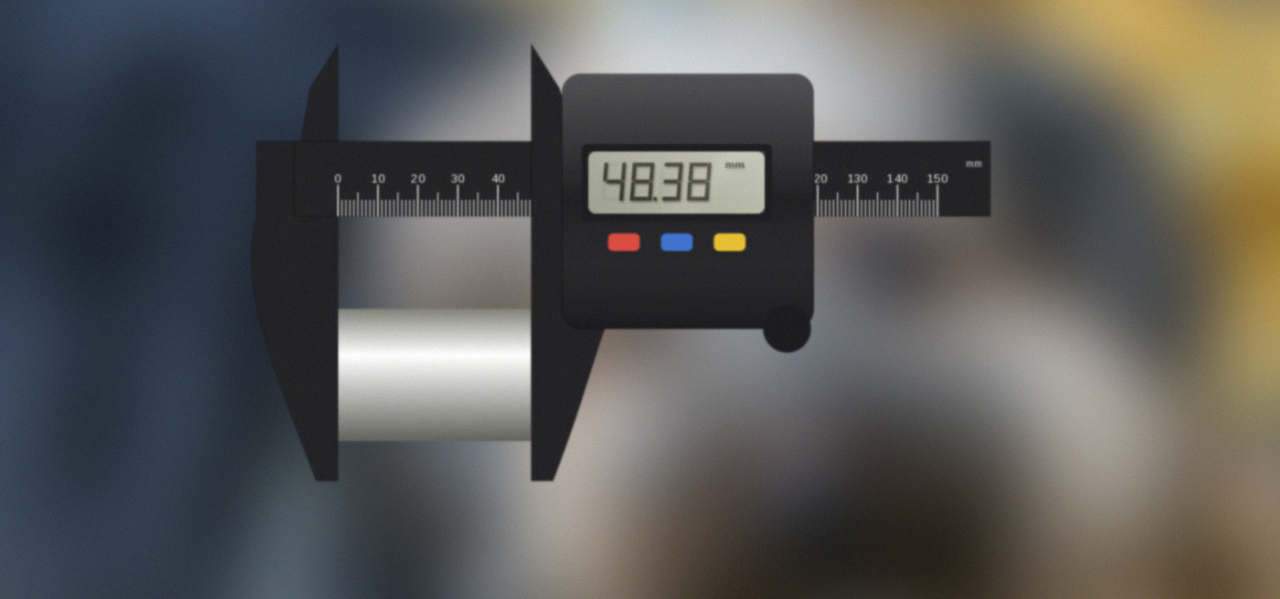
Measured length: 48.38 mm
